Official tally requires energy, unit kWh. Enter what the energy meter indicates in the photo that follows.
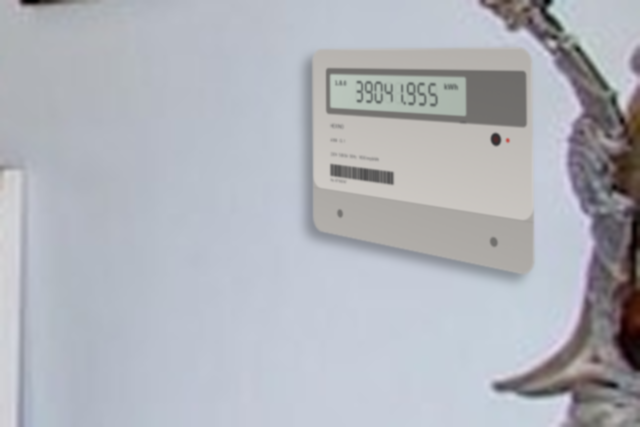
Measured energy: 39041.955 kWh
